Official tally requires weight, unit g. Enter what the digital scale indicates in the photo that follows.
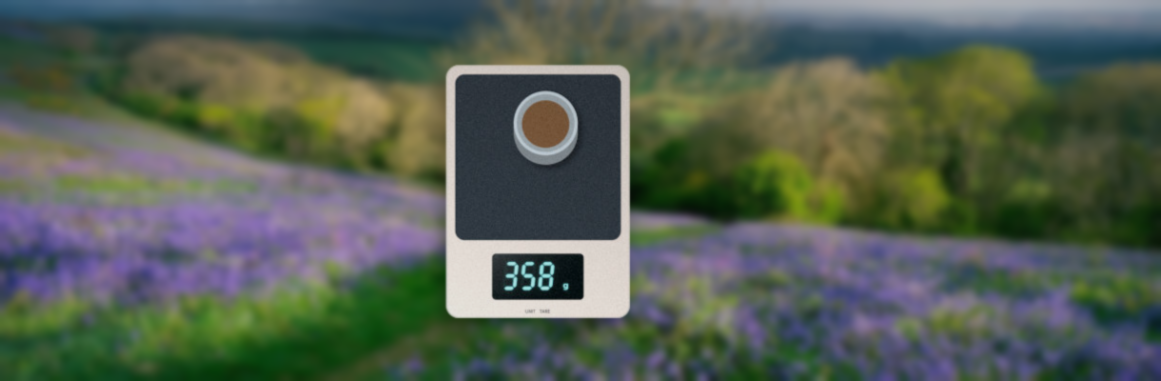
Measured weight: 358 g
